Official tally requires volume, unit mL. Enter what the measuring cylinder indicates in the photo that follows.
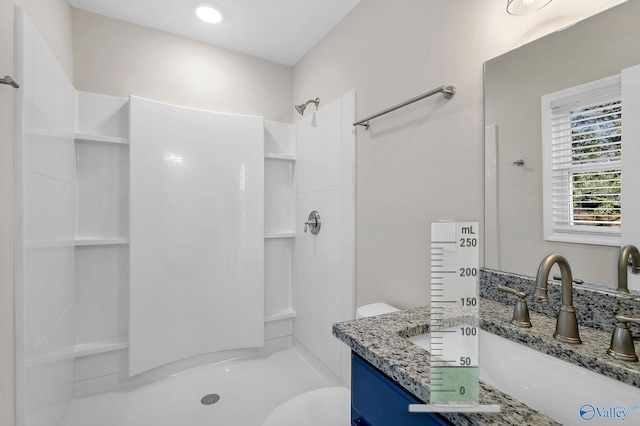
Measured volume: 40 mL
